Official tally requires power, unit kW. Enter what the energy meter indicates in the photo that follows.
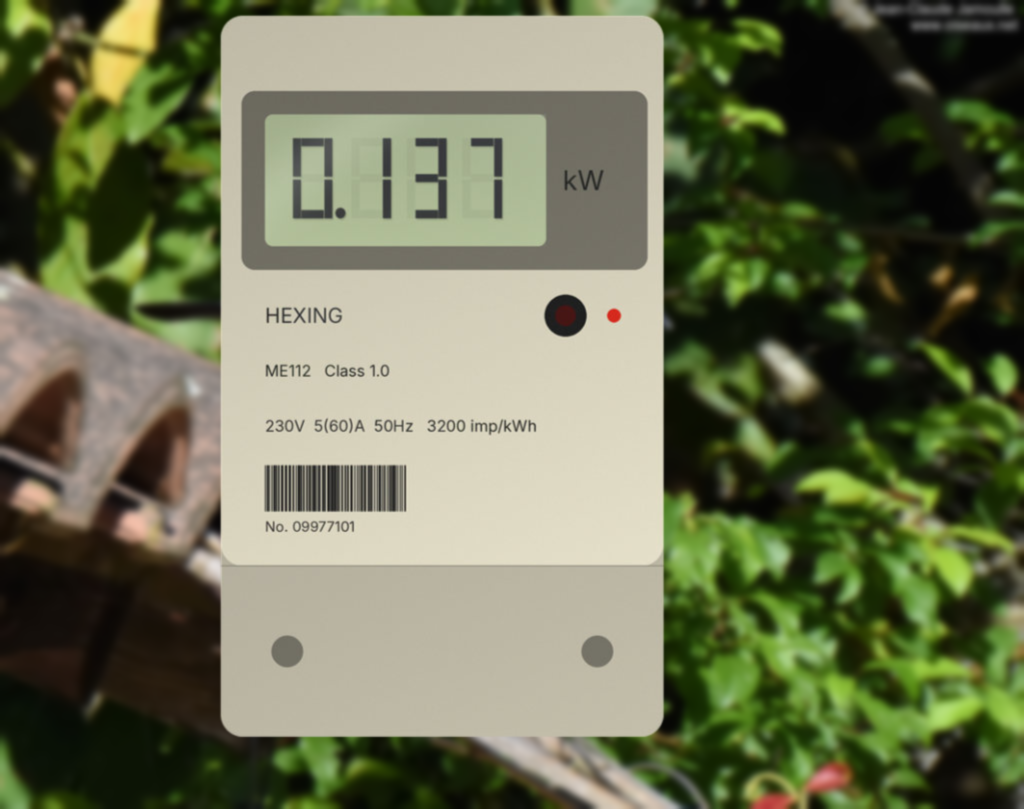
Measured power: 0.137 kW
